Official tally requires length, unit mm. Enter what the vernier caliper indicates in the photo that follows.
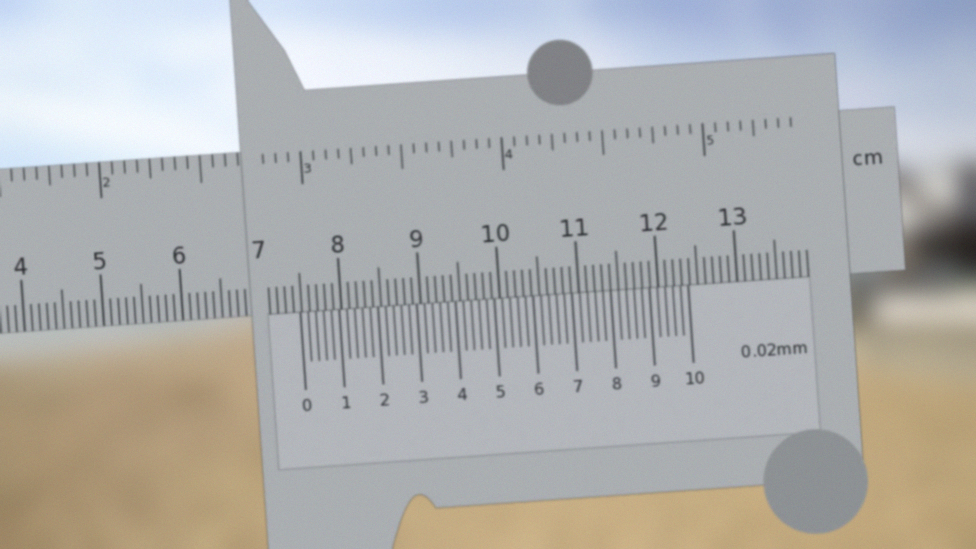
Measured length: 74.8 mm
